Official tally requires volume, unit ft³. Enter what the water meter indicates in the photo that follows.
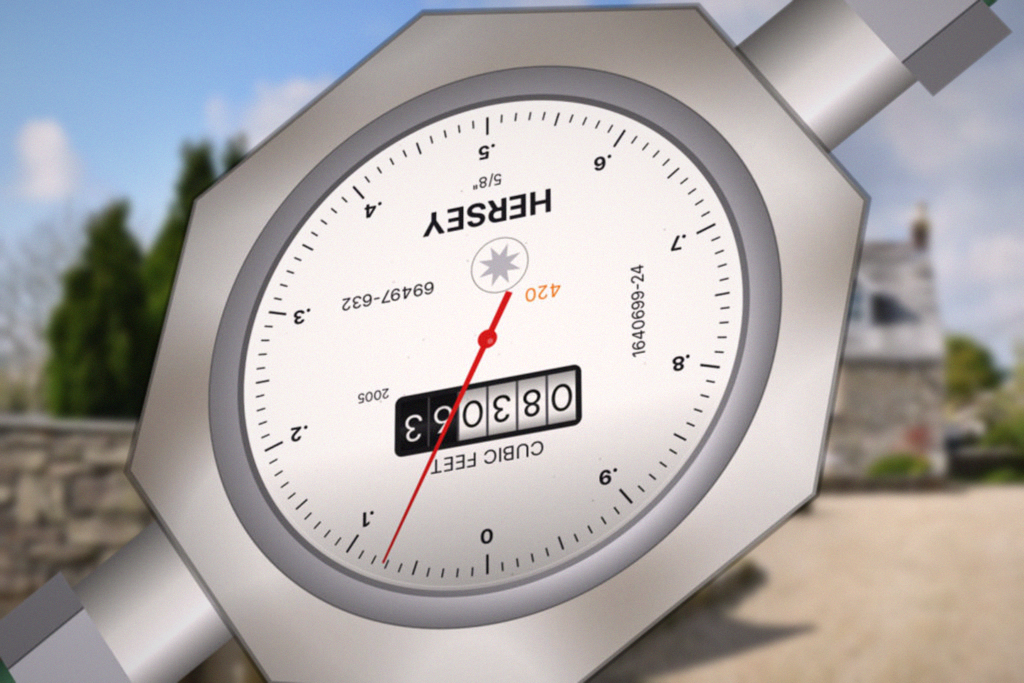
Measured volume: 83063.07 ft³
